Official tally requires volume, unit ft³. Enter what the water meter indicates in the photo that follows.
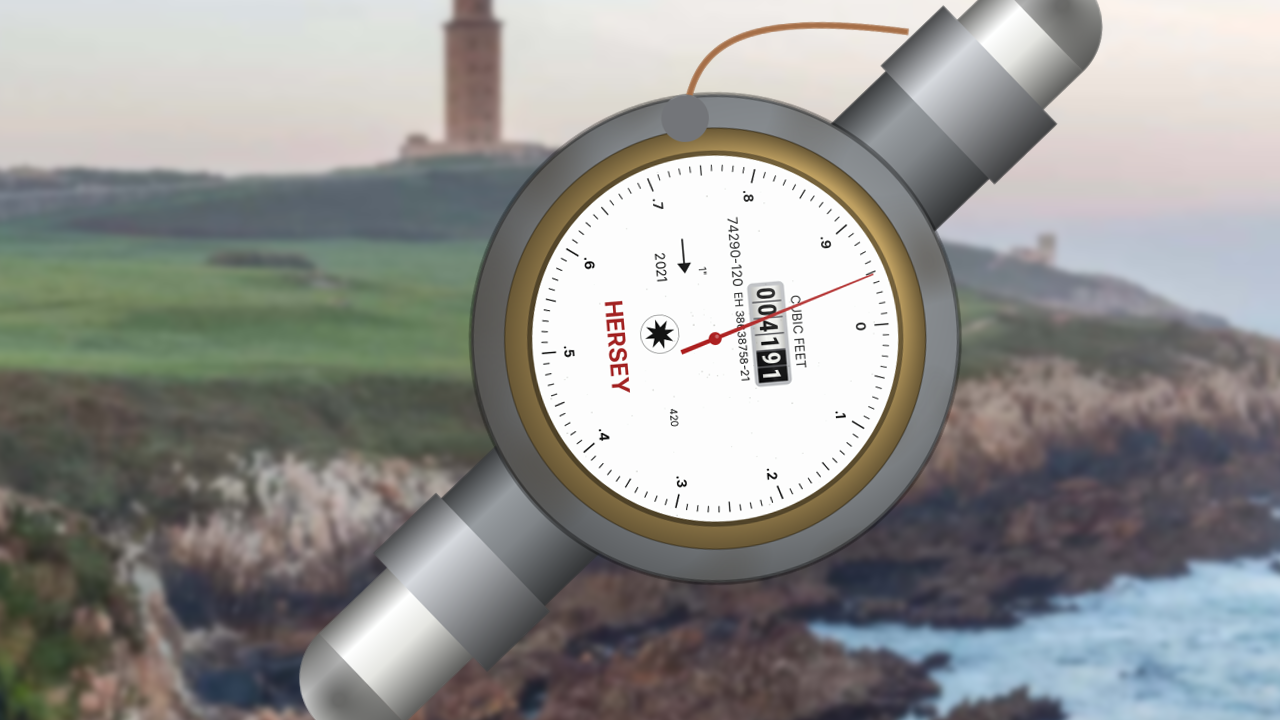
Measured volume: 4190.95 ft³
